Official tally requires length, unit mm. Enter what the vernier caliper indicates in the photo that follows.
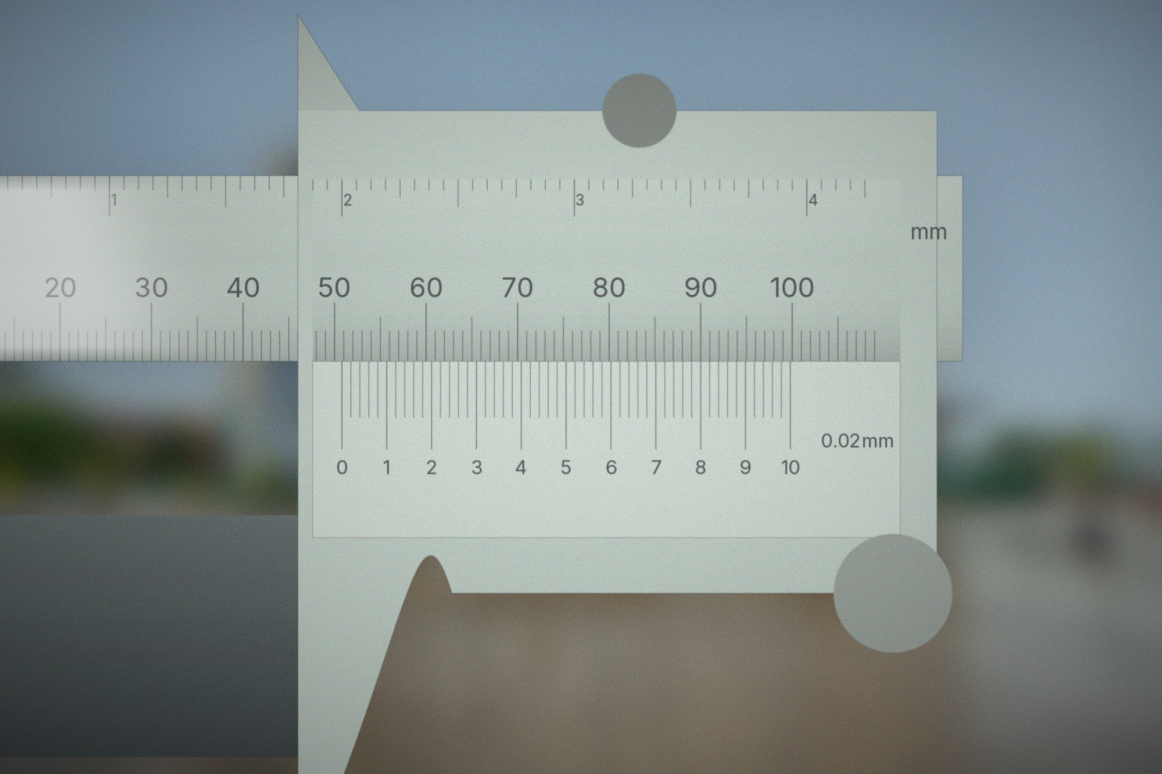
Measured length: 50.8 mm
